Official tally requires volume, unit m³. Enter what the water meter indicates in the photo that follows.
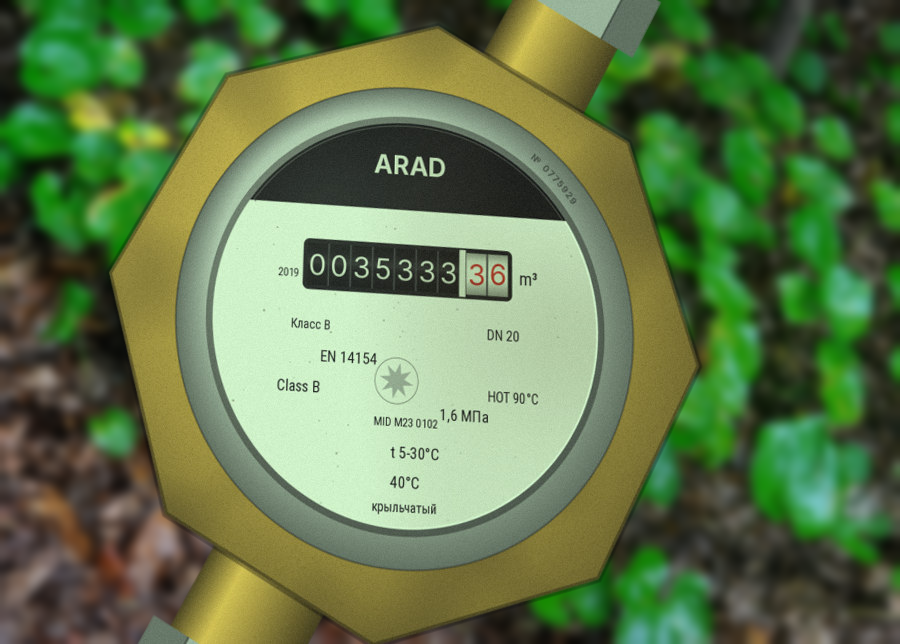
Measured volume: 35333.36 m³
